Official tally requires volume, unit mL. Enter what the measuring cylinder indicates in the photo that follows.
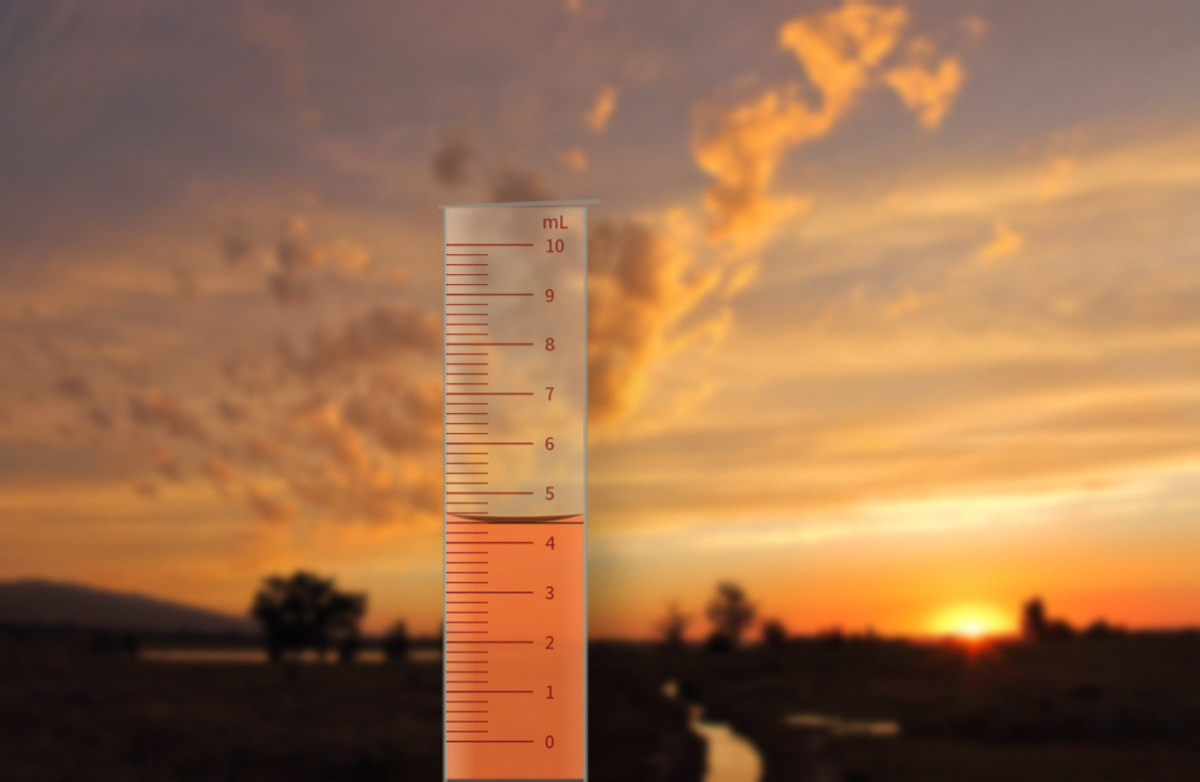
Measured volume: 4.4 mL
